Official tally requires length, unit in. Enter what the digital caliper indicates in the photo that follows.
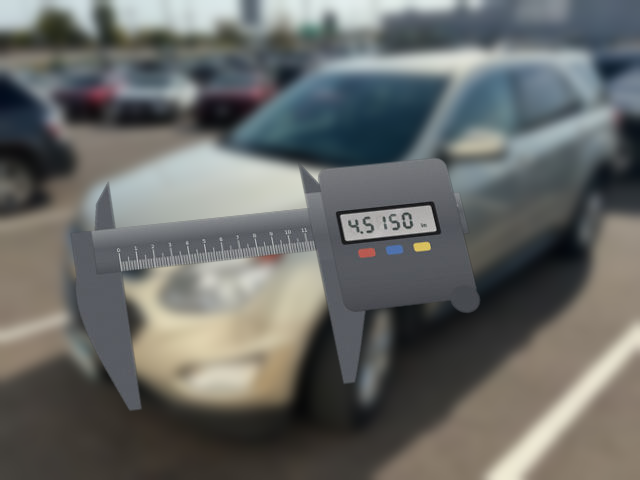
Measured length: 4.5150 in
